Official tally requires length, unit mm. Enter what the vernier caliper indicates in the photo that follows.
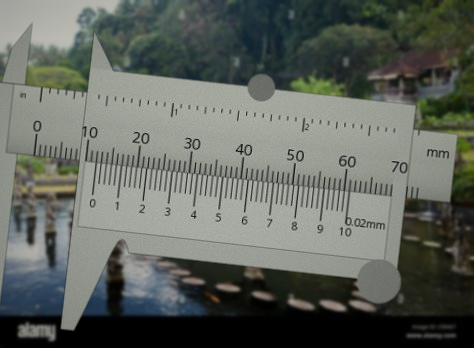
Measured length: 12.0 mm
